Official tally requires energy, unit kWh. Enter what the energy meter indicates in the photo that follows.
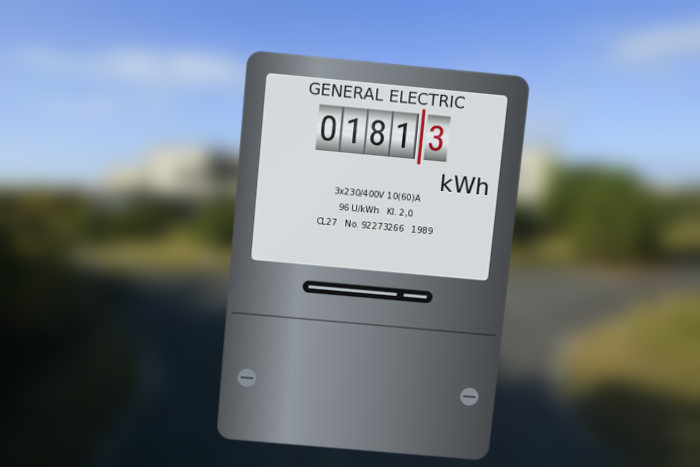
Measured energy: 181.3 kWh
